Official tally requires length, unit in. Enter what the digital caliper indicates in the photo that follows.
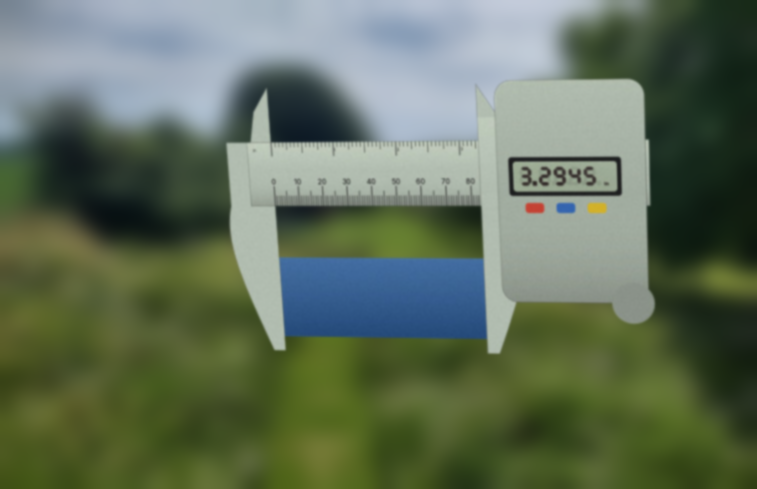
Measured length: 3.2945 in
